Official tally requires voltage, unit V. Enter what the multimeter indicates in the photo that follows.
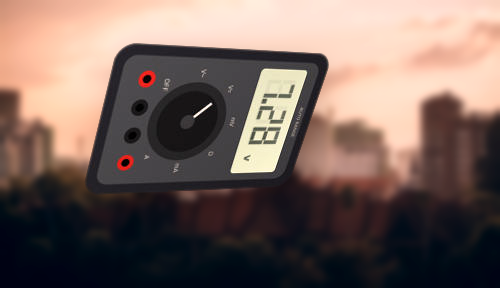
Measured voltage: 7.28 V
